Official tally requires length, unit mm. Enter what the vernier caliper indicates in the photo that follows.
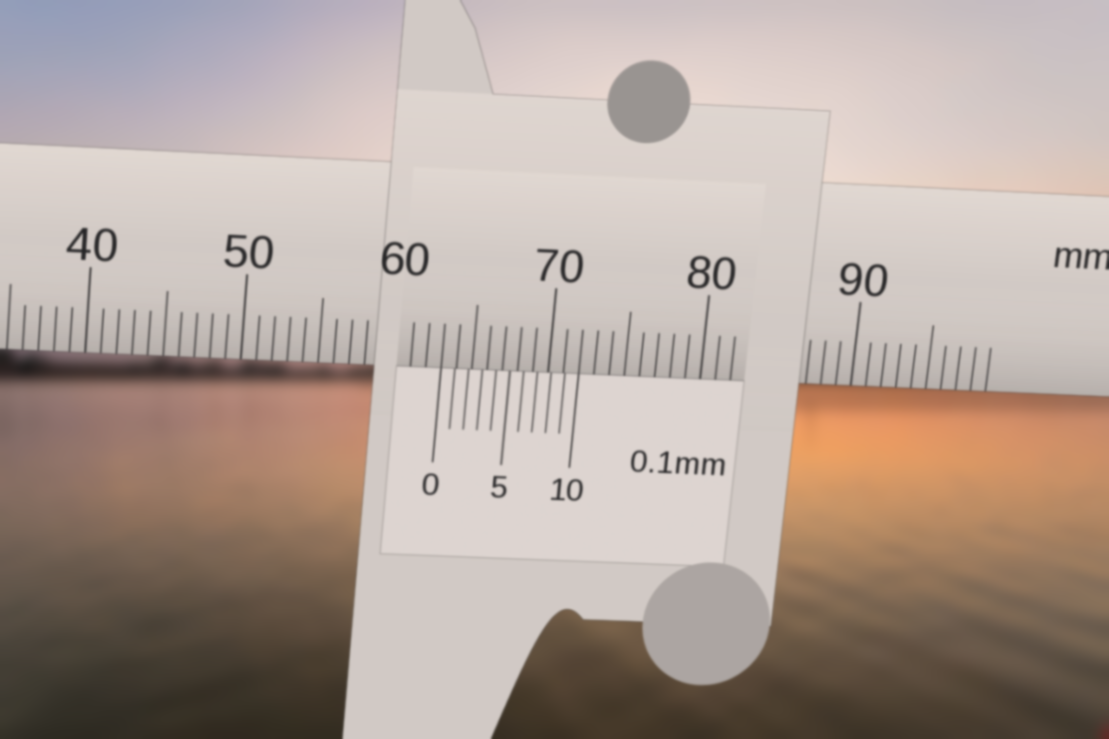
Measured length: 63.0 mm
